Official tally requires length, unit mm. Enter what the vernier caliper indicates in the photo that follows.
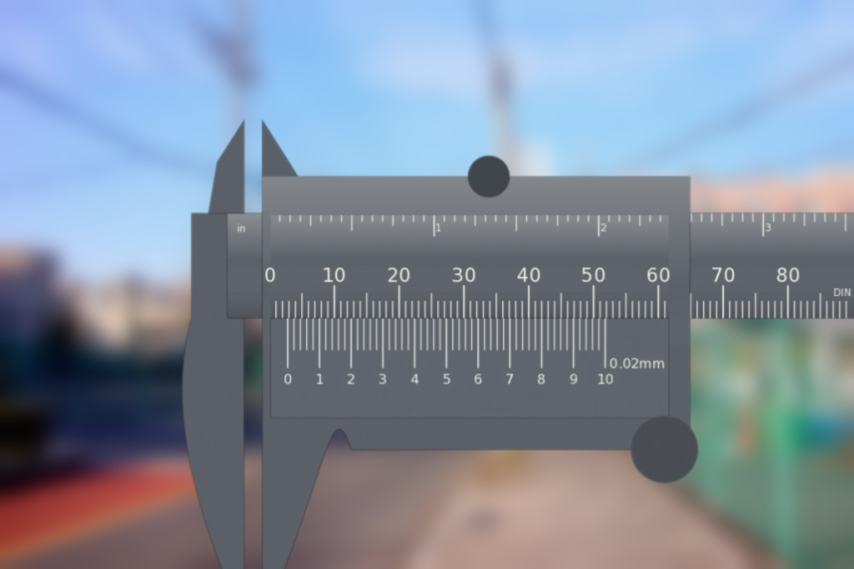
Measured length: 2.8 mm
